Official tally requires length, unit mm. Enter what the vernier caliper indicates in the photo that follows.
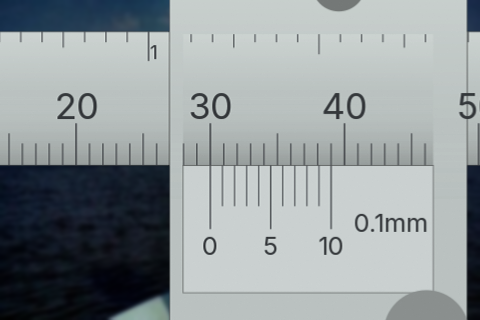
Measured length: 30.0 mm
